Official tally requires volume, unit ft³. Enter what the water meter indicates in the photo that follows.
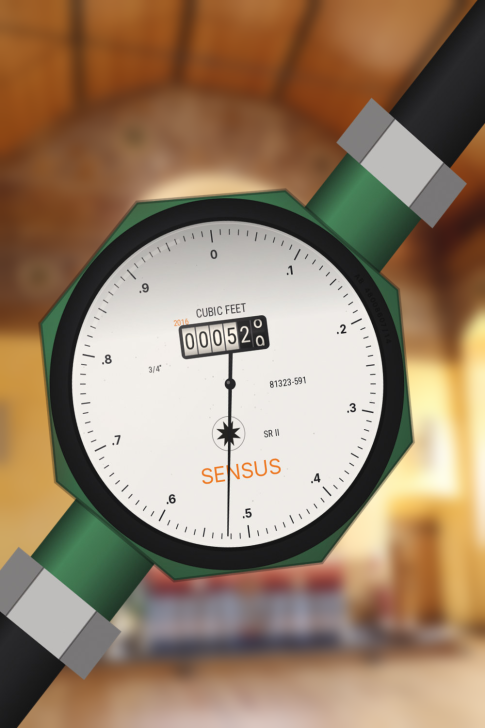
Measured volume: 528.52 ft³
